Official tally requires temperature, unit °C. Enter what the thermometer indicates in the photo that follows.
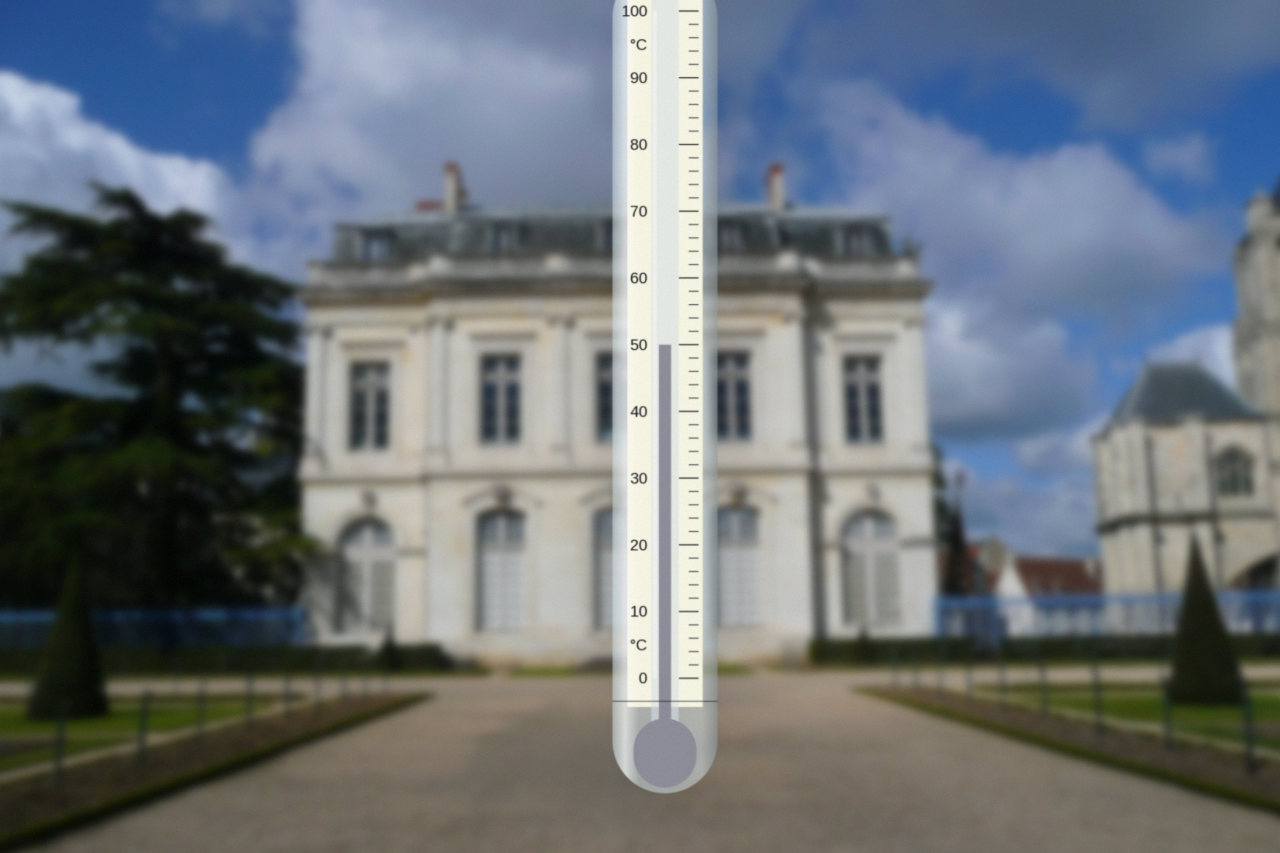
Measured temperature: 50 °C
